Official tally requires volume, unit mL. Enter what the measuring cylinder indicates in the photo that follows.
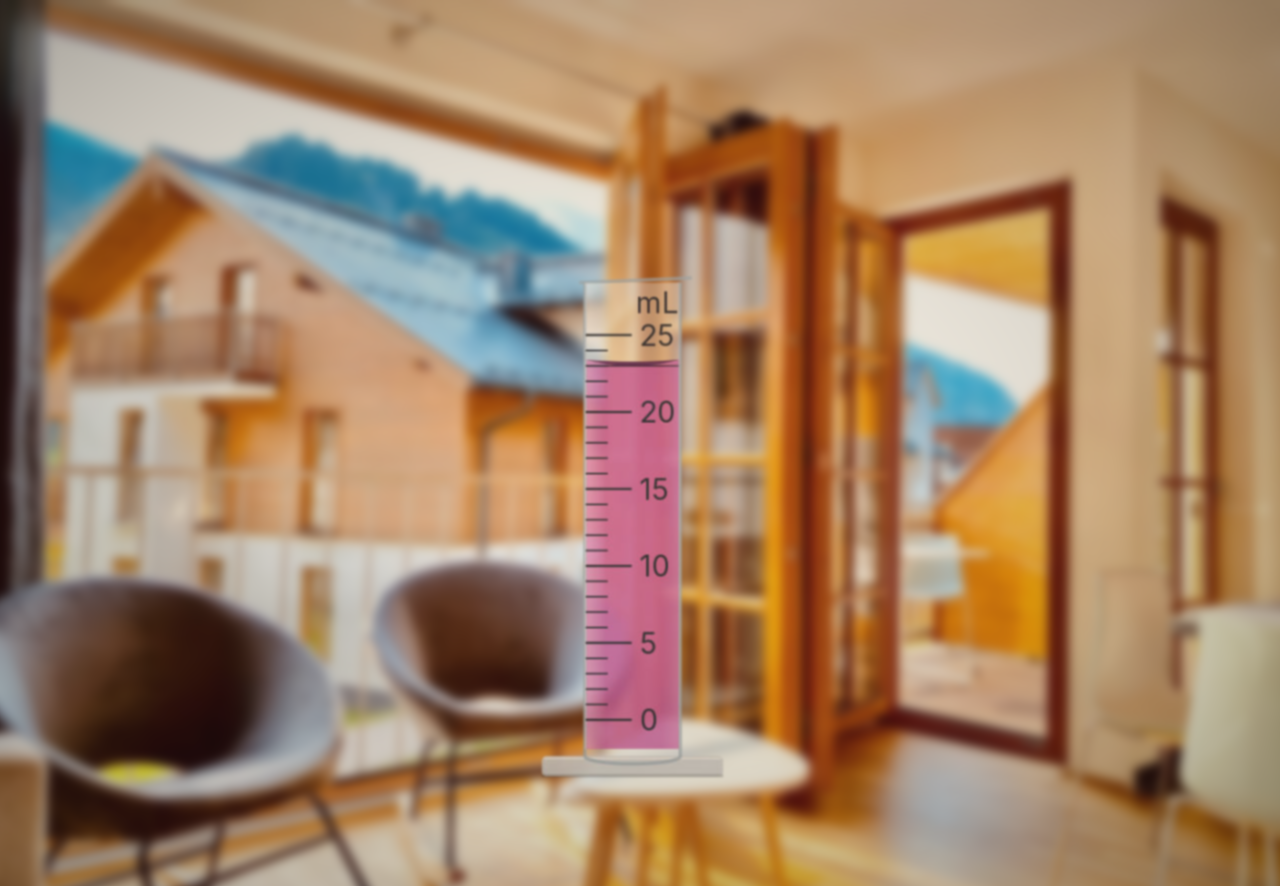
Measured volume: 23 mL
